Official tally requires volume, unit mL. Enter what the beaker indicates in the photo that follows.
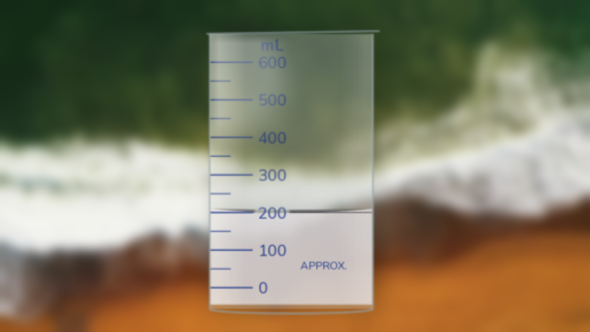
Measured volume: 200 mL
